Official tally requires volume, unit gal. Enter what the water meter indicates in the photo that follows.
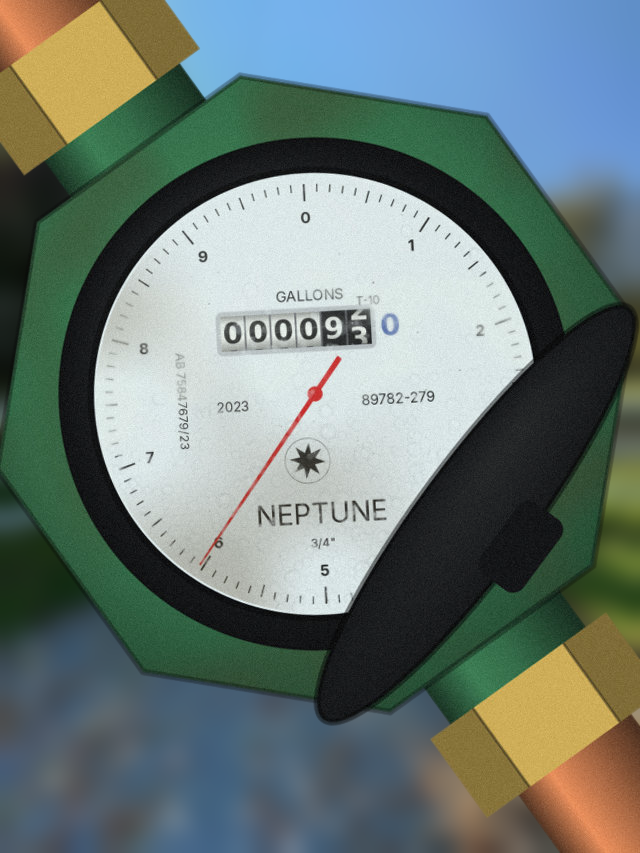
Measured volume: 926.0 gal
